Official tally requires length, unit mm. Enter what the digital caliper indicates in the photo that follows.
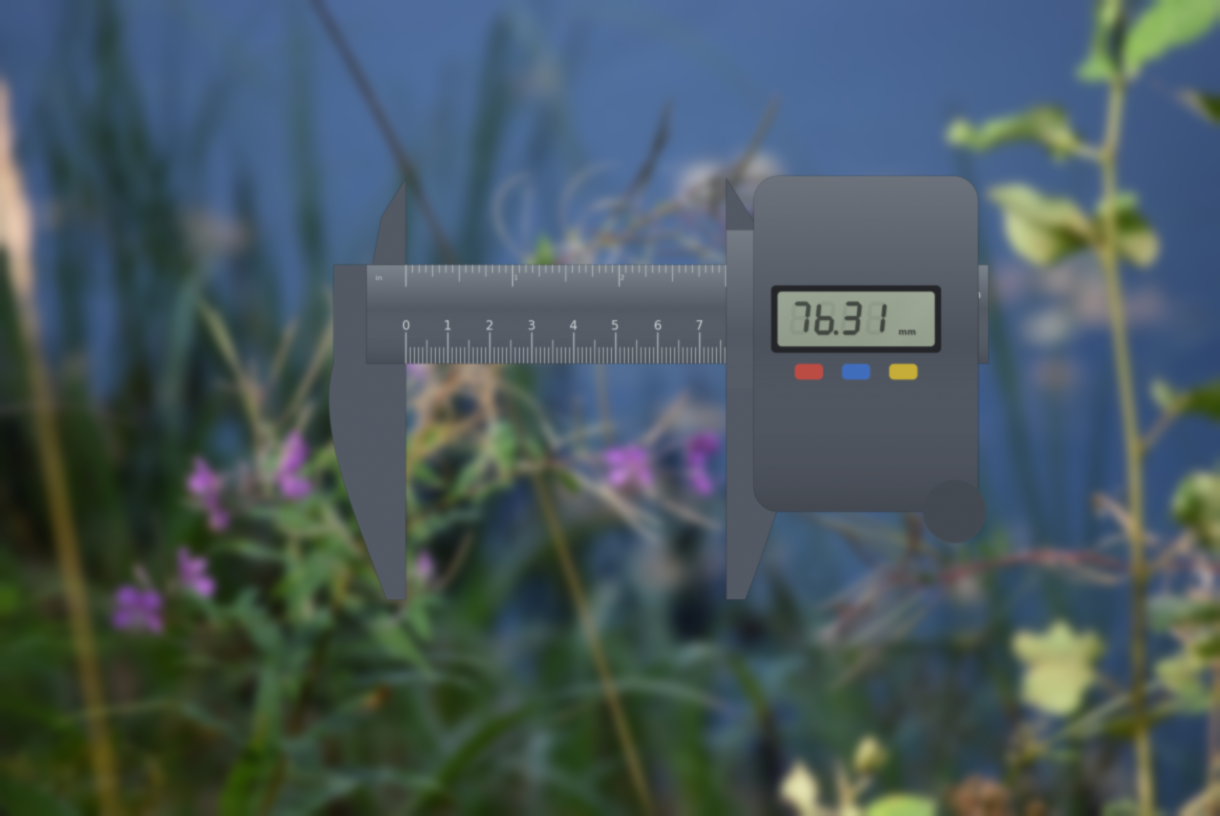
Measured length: 76.31 mm
